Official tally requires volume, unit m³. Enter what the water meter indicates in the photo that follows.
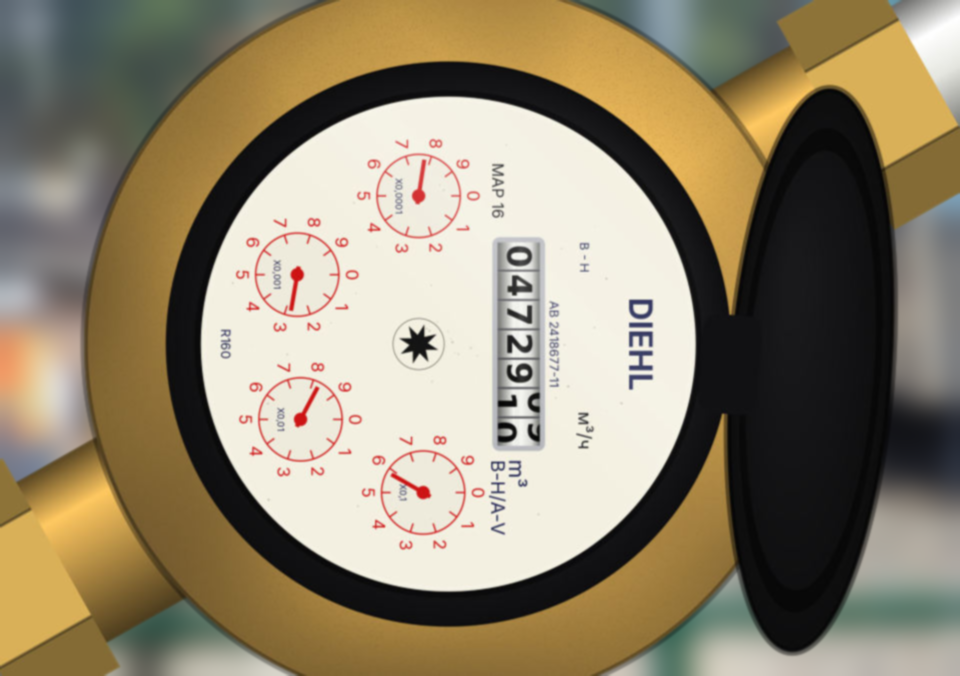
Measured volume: 472909.5827 m³
